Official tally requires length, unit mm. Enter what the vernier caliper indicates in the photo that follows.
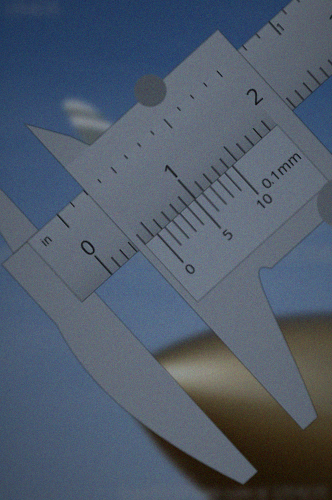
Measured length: 5.4 mm
